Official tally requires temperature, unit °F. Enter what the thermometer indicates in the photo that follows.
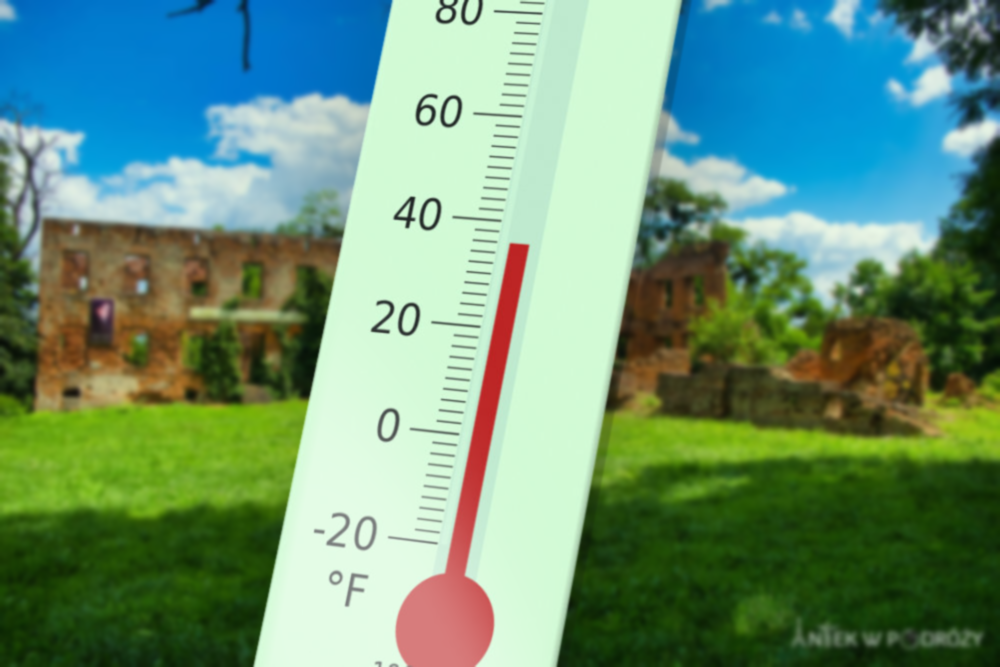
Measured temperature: 36 °F
